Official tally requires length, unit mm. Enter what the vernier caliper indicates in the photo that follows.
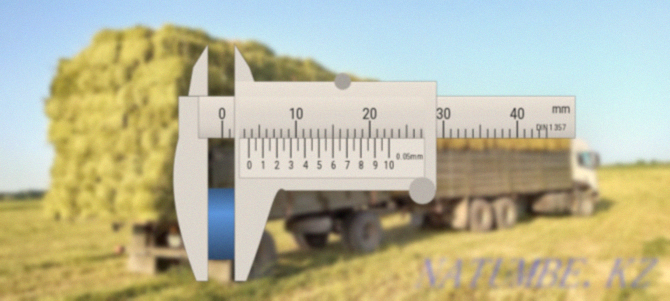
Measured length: 3.6 mm
